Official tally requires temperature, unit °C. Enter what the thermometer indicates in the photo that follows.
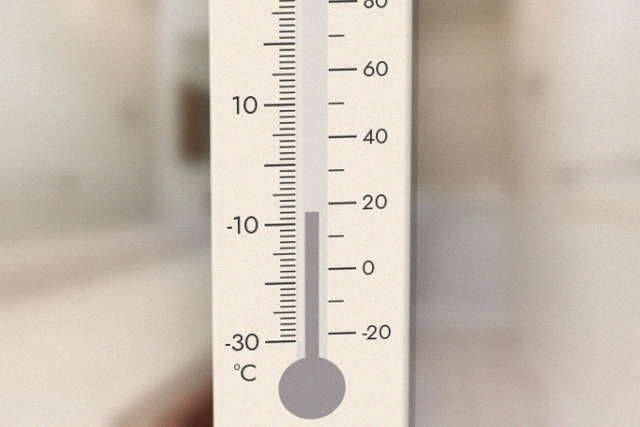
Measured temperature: -8 °C
